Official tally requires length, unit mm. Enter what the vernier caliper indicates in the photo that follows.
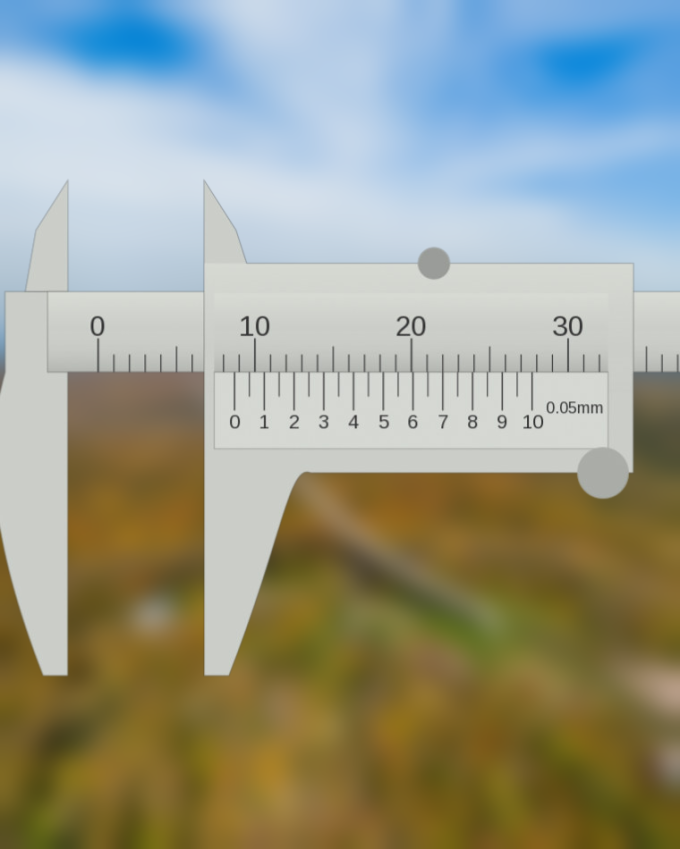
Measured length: 8.7 mm
